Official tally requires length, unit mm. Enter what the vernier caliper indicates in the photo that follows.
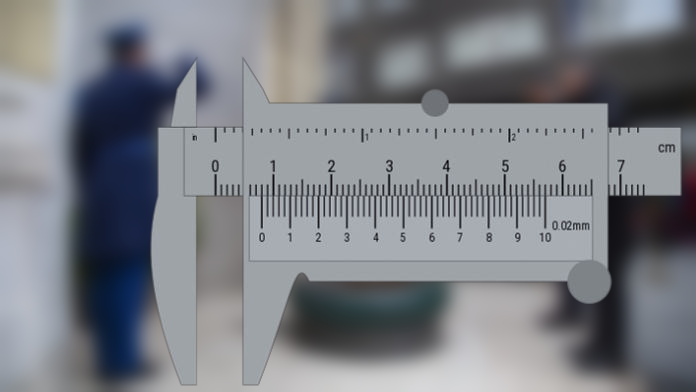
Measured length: 8.0 mm
